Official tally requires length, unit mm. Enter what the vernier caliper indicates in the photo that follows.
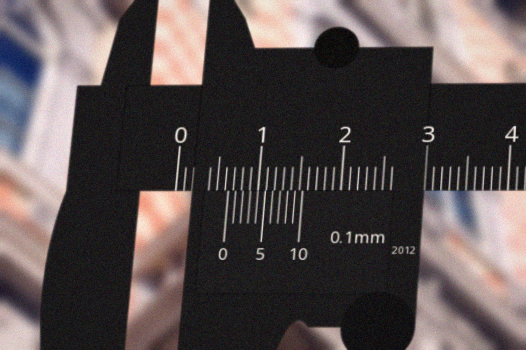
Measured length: 6.4 mm
